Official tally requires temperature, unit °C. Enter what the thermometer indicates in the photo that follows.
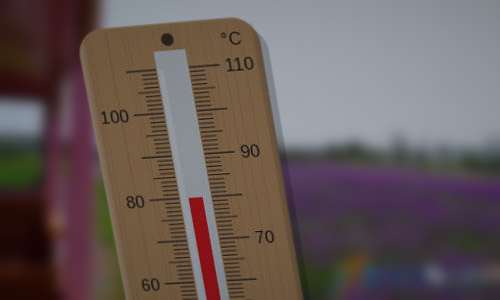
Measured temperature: 80 °C
